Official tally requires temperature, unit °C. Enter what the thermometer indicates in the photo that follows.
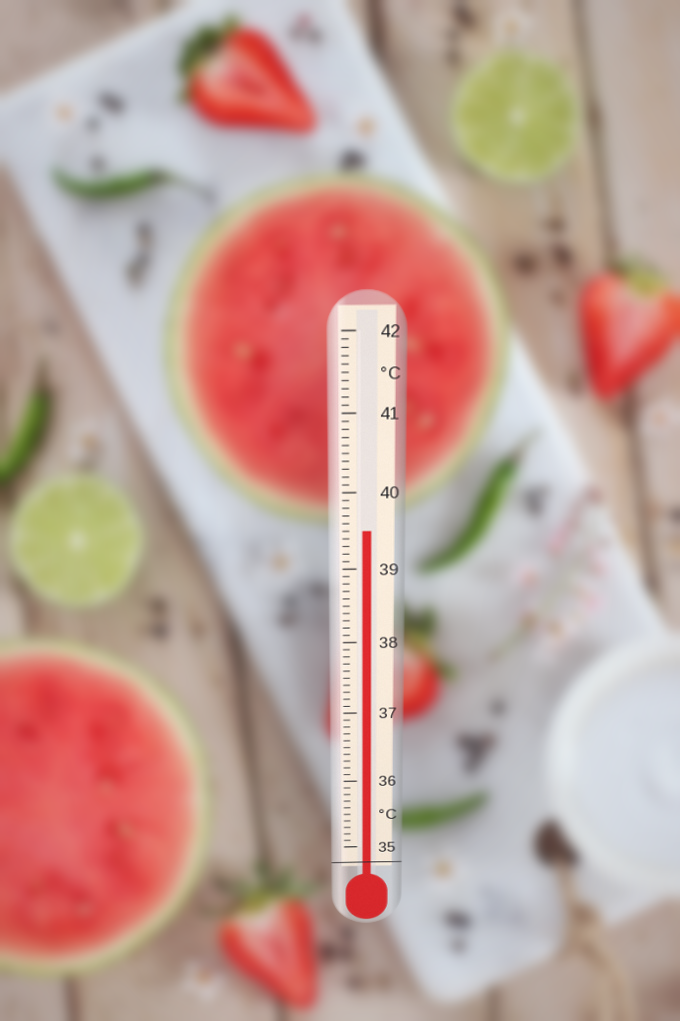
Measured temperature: 39.5 °C
